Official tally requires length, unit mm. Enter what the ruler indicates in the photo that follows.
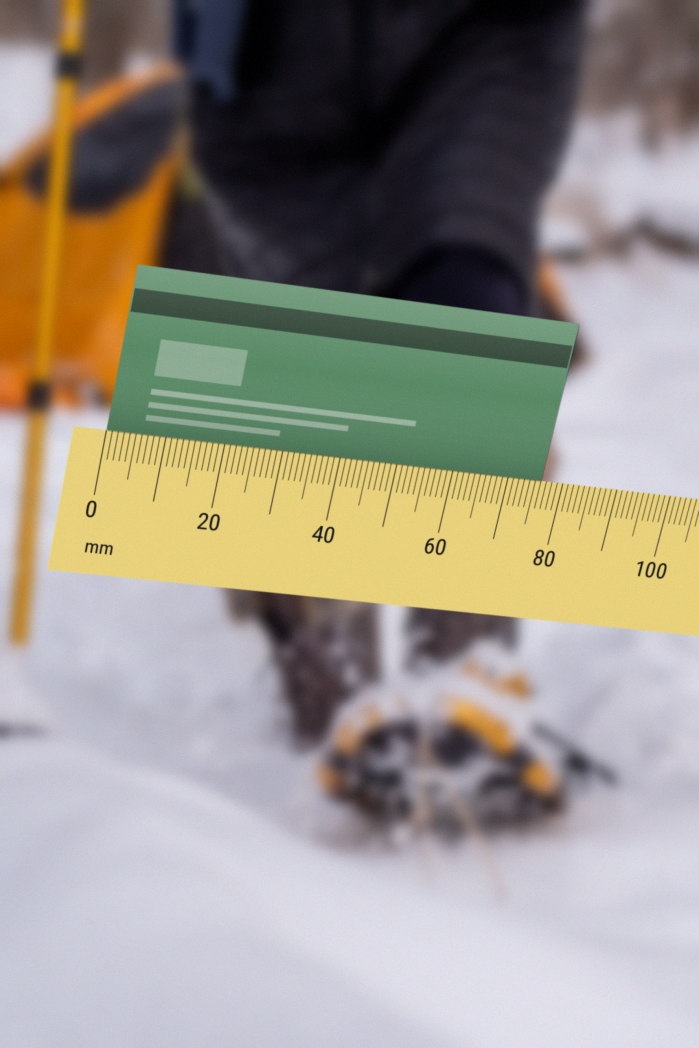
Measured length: 76 mm
